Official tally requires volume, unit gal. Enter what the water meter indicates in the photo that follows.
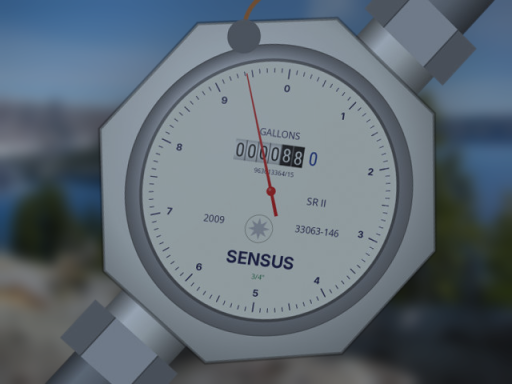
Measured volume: 879.4 gal
